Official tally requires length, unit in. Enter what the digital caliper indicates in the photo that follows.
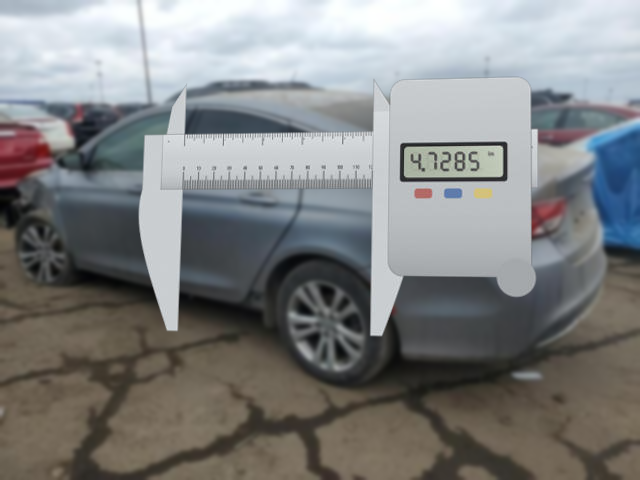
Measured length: 4.7285 in
